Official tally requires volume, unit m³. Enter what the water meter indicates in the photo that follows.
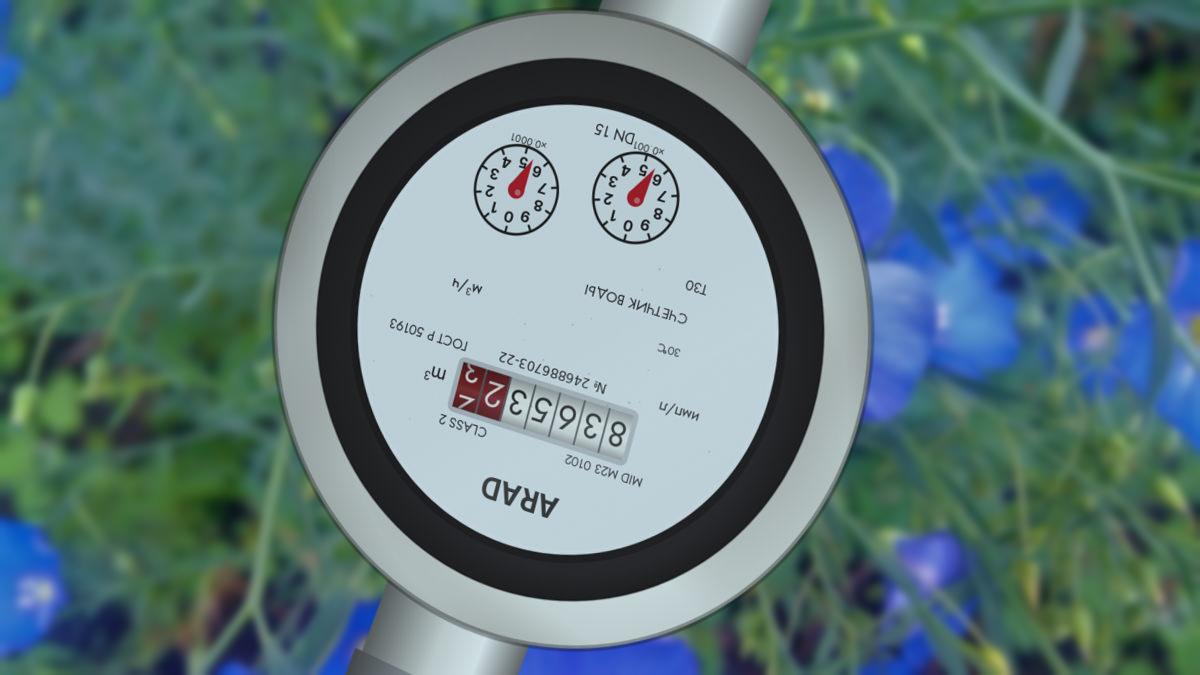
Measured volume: 83653.2255 m³
